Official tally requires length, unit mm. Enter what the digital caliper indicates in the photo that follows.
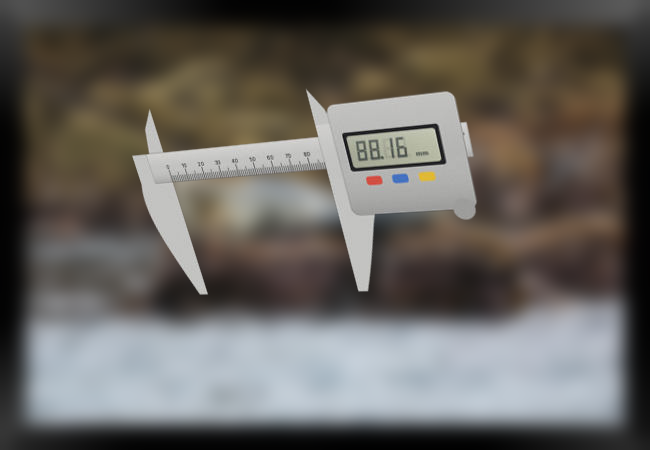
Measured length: 88.16 mm
